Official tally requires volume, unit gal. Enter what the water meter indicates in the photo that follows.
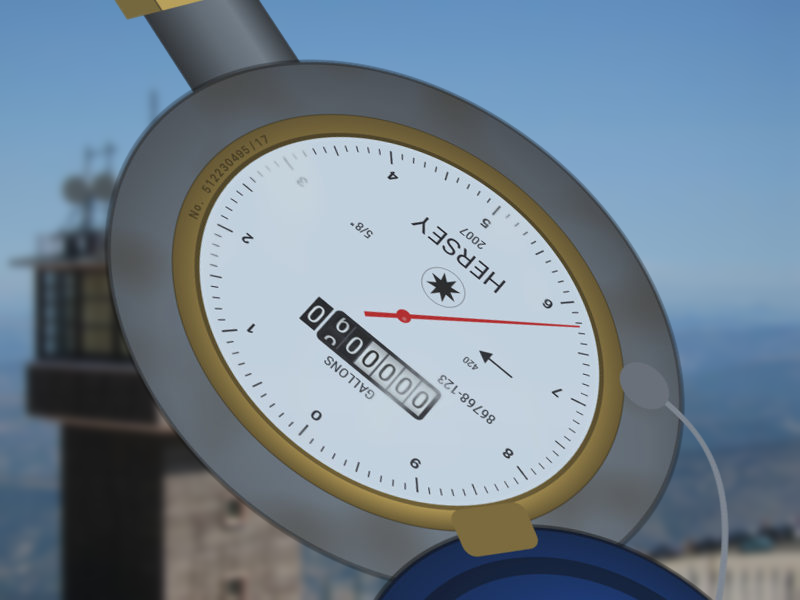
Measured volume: 86.2 gal
